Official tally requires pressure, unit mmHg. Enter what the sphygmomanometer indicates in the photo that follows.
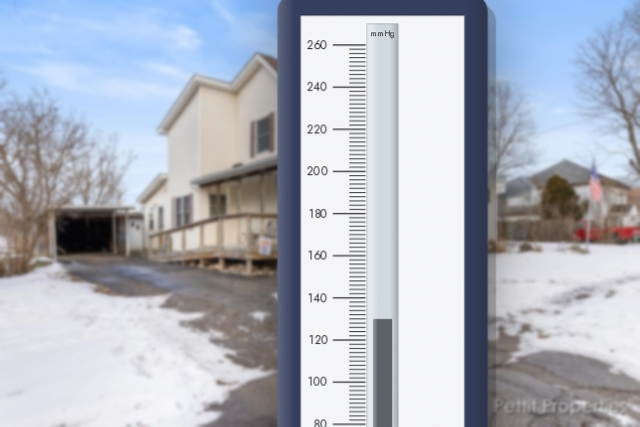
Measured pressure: 130 mmHg
